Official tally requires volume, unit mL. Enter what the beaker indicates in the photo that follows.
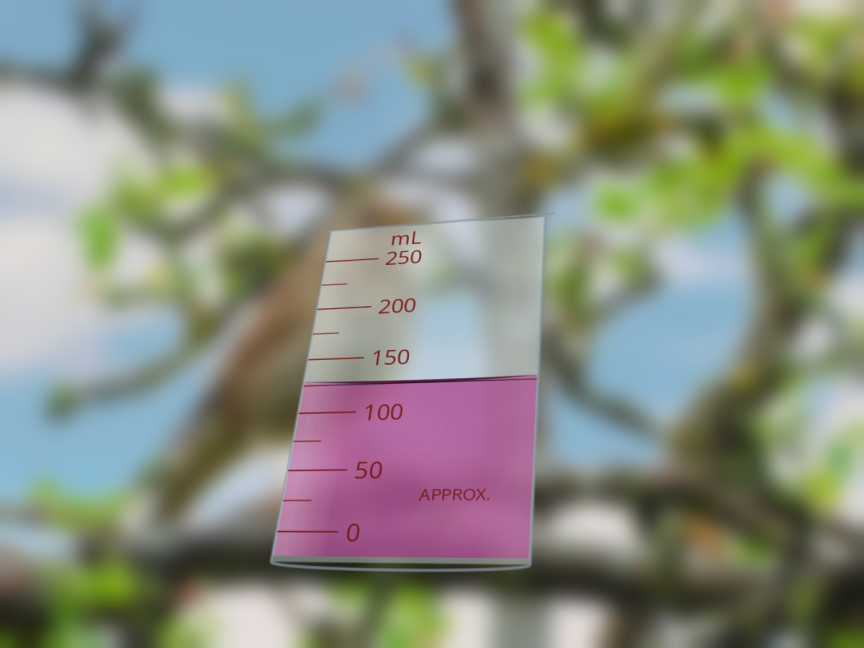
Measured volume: 125 mL
